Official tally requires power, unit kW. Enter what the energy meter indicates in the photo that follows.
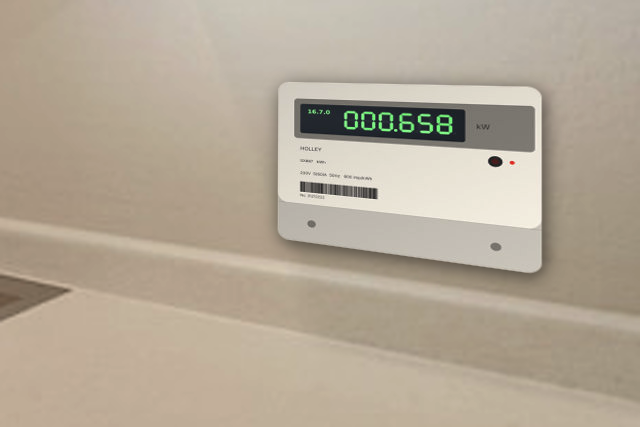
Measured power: 0.658 kW
